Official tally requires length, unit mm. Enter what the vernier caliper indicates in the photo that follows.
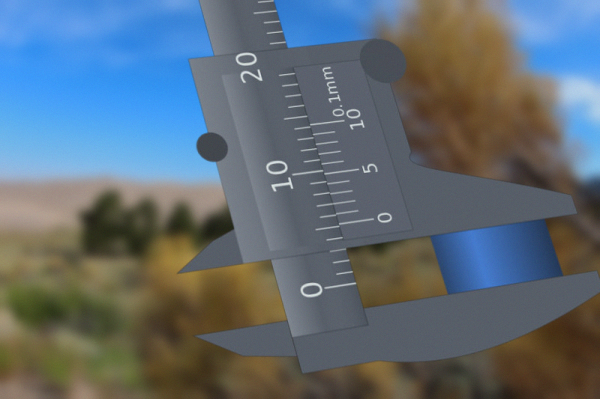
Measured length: 5.2 mm
